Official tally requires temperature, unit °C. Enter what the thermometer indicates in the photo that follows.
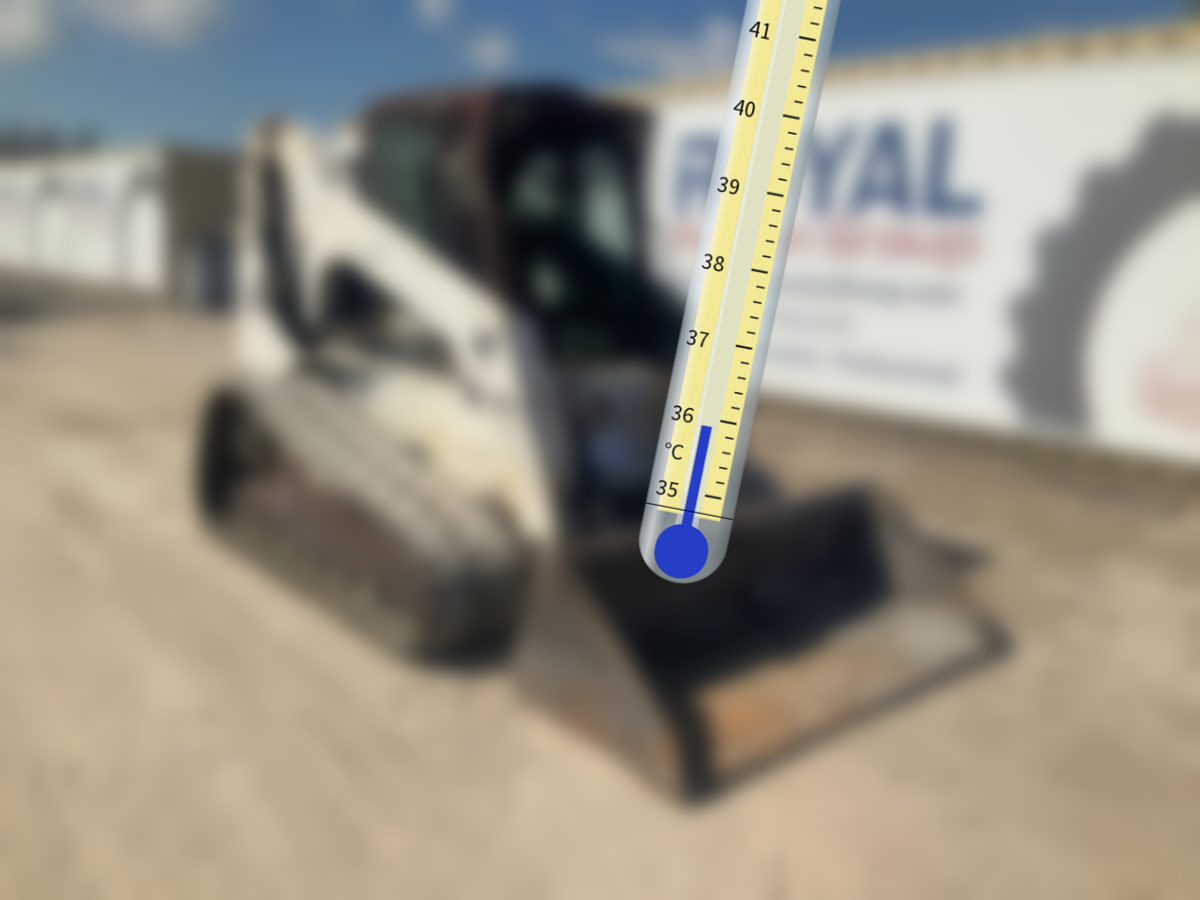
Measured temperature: 35.9 °C
